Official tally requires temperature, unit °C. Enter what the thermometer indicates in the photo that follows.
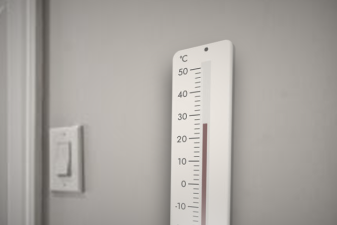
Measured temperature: 26 °C
